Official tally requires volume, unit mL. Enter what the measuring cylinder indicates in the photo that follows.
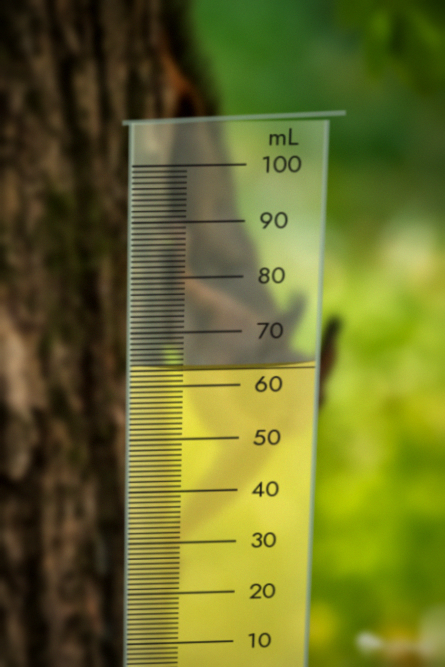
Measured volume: 63 mL
